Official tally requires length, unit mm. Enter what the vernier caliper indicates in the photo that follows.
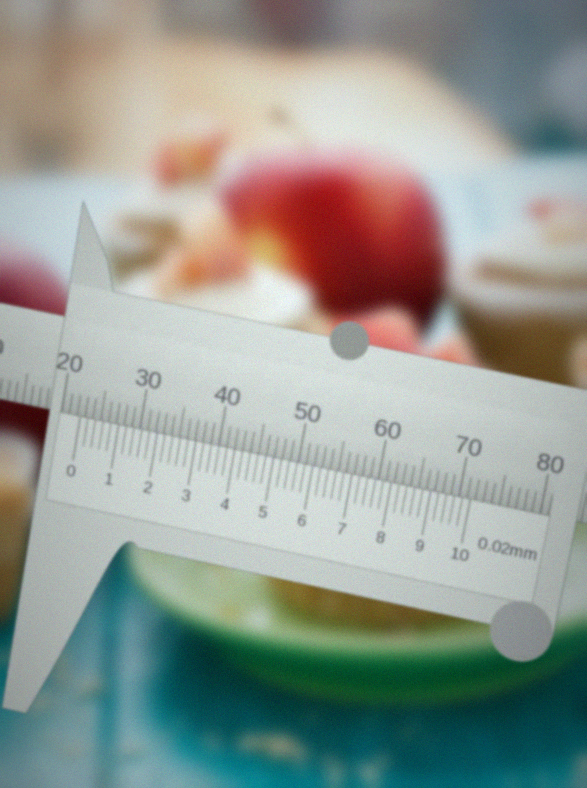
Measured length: 22.4 mm
